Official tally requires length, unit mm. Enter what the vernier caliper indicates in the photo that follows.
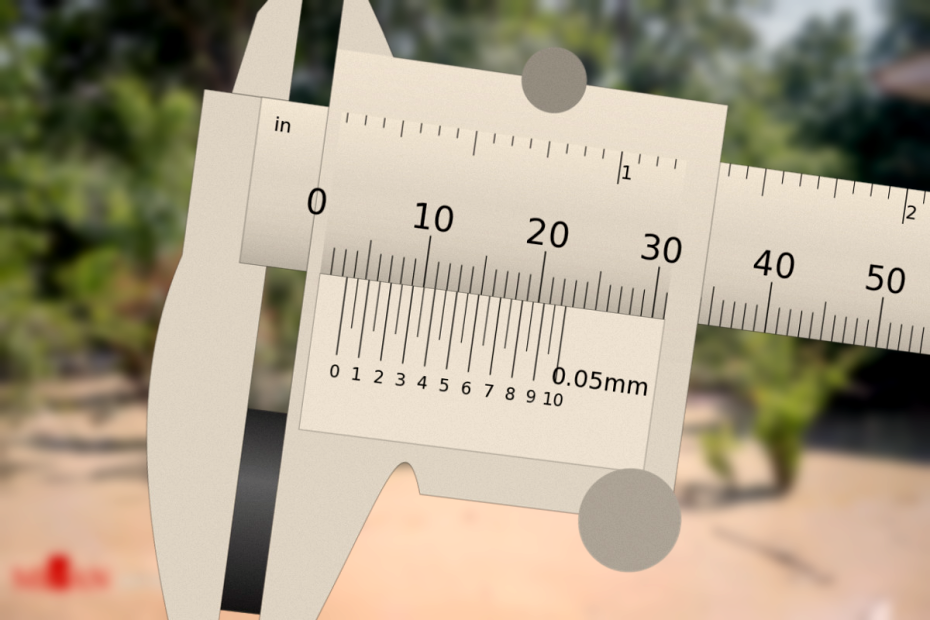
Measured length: 3.4 mm
